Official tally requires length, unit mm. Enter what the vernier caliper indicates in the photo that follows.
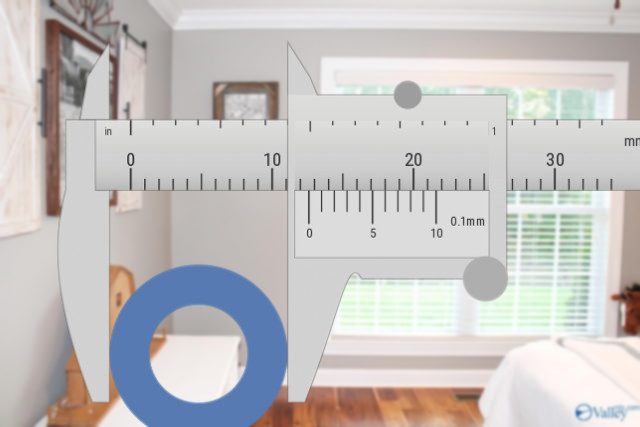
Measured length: 12.6 mm
